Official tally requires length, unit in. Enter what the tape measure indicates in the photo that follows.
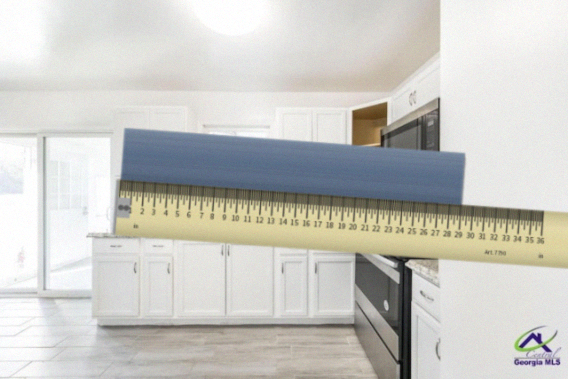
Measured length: 29 in
